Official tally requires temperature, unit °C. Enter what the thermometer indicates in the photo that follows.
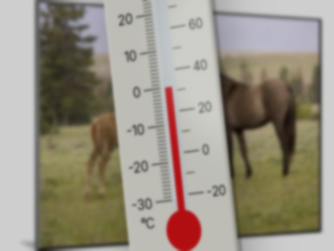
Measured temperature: 0 °C
